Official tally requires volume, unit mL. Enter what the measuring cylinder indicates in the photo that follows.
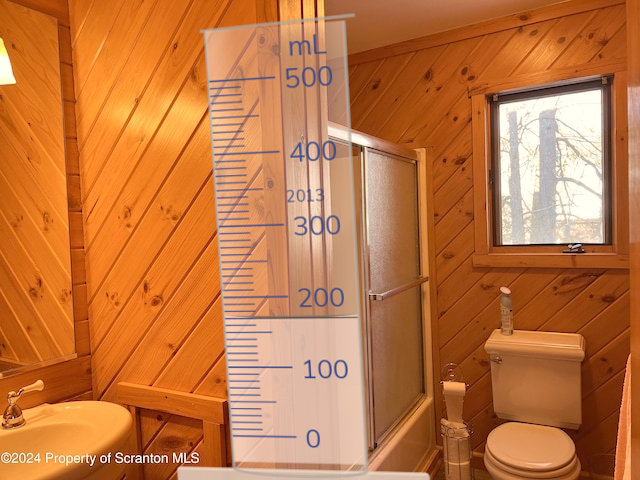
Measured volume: 170 mL
